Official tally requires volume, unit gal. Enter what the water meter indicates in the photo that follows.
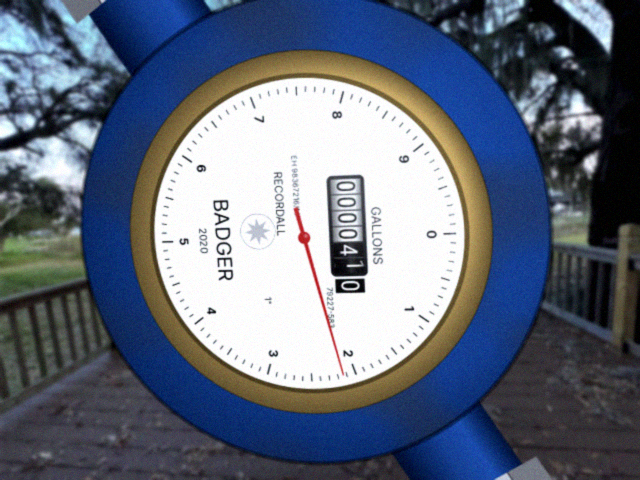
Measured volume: 412.1 gal
